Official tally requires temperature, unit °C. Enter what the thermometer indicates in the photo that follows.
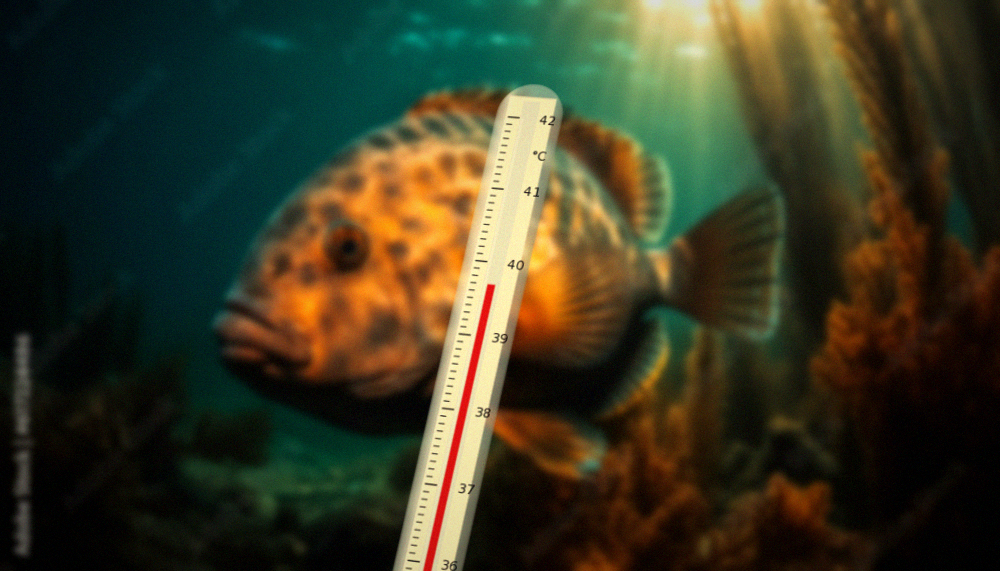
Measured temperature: 39.7 °C
